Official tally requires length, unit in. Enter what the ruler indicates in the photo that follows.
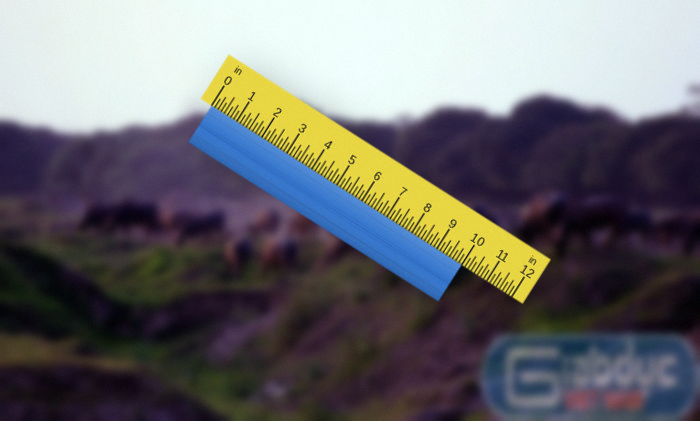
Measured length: 10 in
